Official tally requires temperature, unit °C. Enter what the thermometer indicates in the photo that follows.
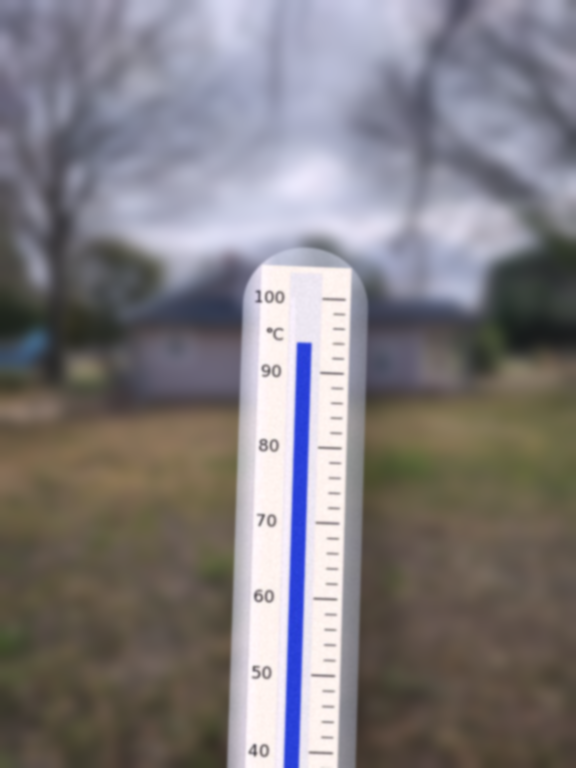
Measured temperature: 94 °C
